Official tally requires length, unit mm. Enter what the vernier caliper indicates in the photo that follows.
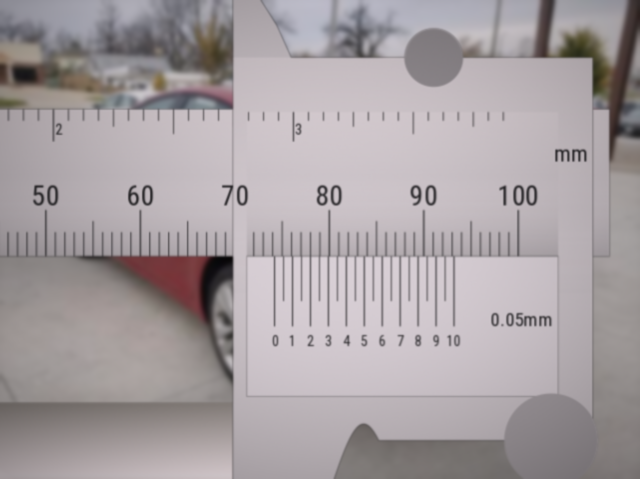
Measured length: 74.2 mm
